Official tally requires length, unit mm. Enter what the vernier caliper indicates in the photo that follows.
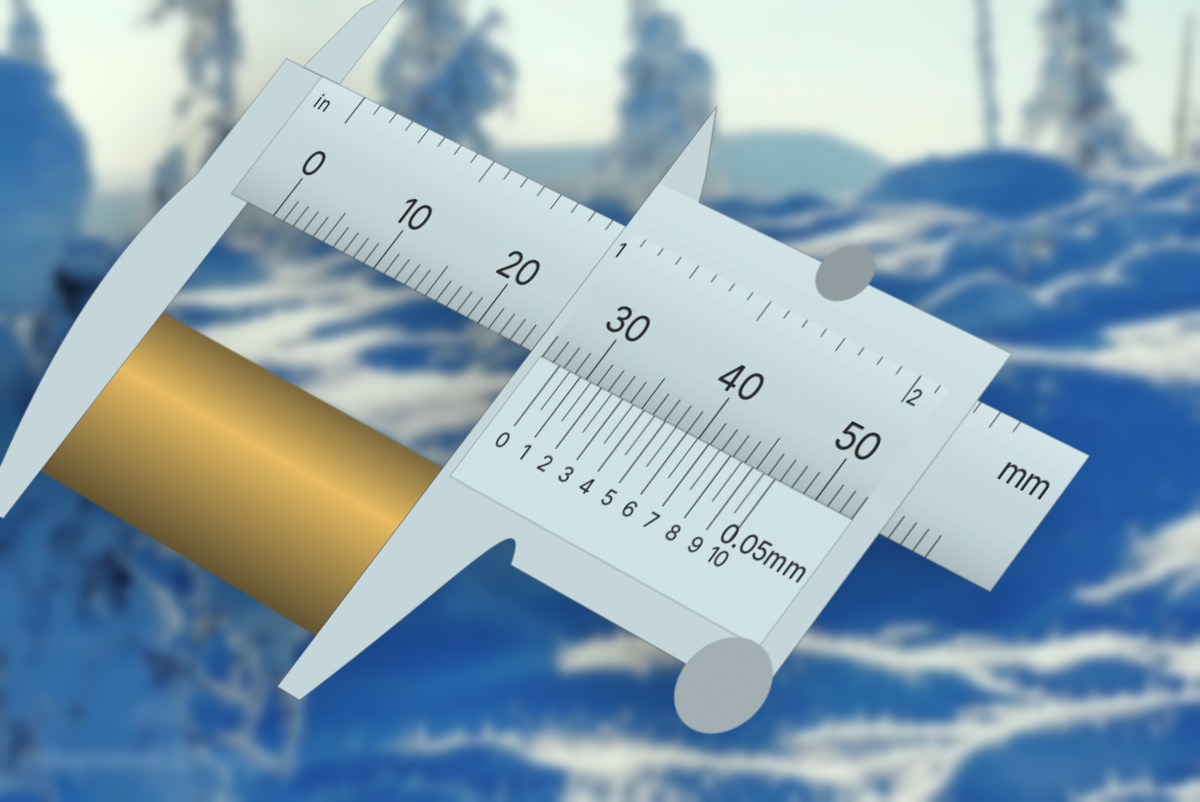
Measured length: 27.6 mm
